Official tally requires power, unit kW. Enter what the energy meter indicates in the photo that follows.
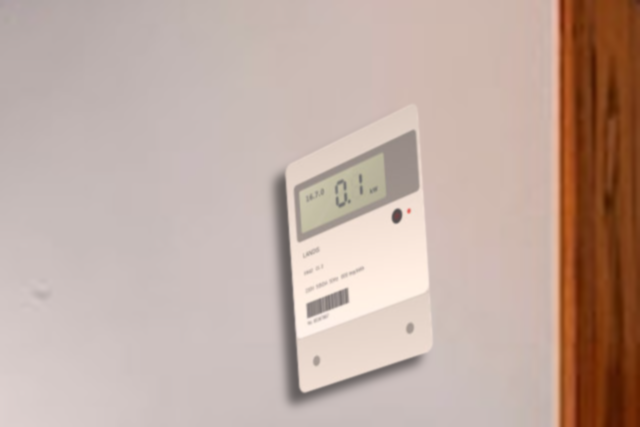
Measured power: 0.1 kW
